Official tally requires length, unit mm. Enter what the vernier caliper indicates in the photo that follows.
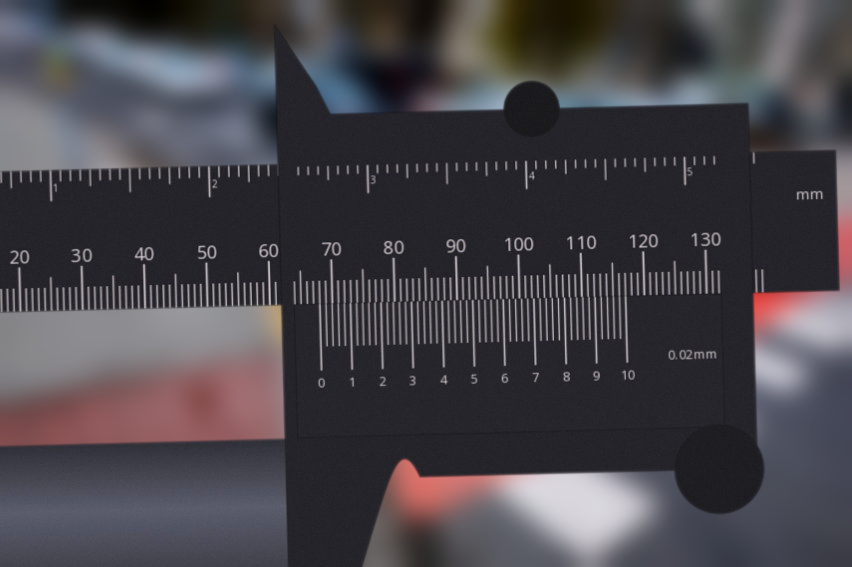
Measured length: 68.0 mm
